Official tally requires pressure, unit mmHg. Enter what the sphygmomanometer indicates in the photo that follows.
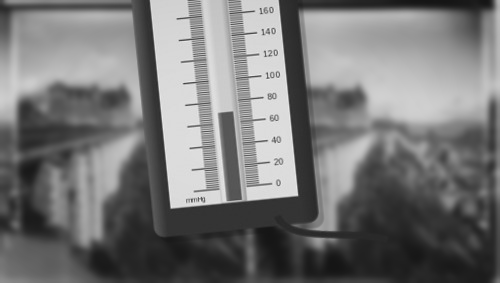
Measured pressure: 70 mmHg
